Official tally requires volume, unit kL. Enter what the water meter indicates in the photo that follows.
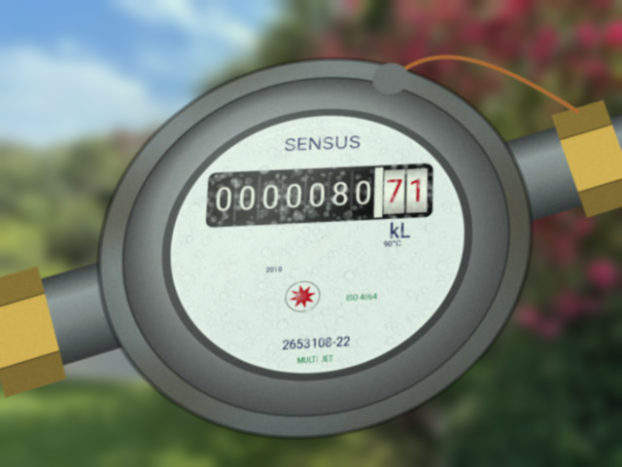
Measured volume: 80.71 kL
